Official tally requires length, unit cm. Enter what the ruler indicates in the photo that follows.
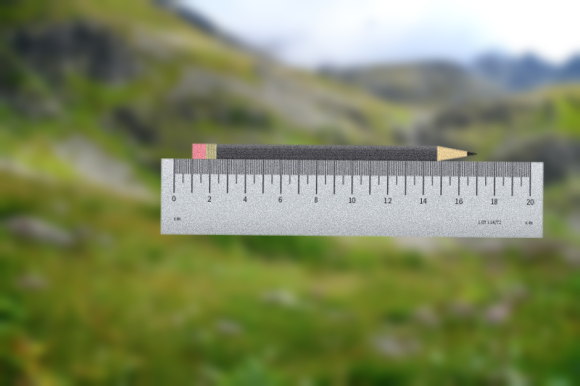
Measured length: 16 cm
